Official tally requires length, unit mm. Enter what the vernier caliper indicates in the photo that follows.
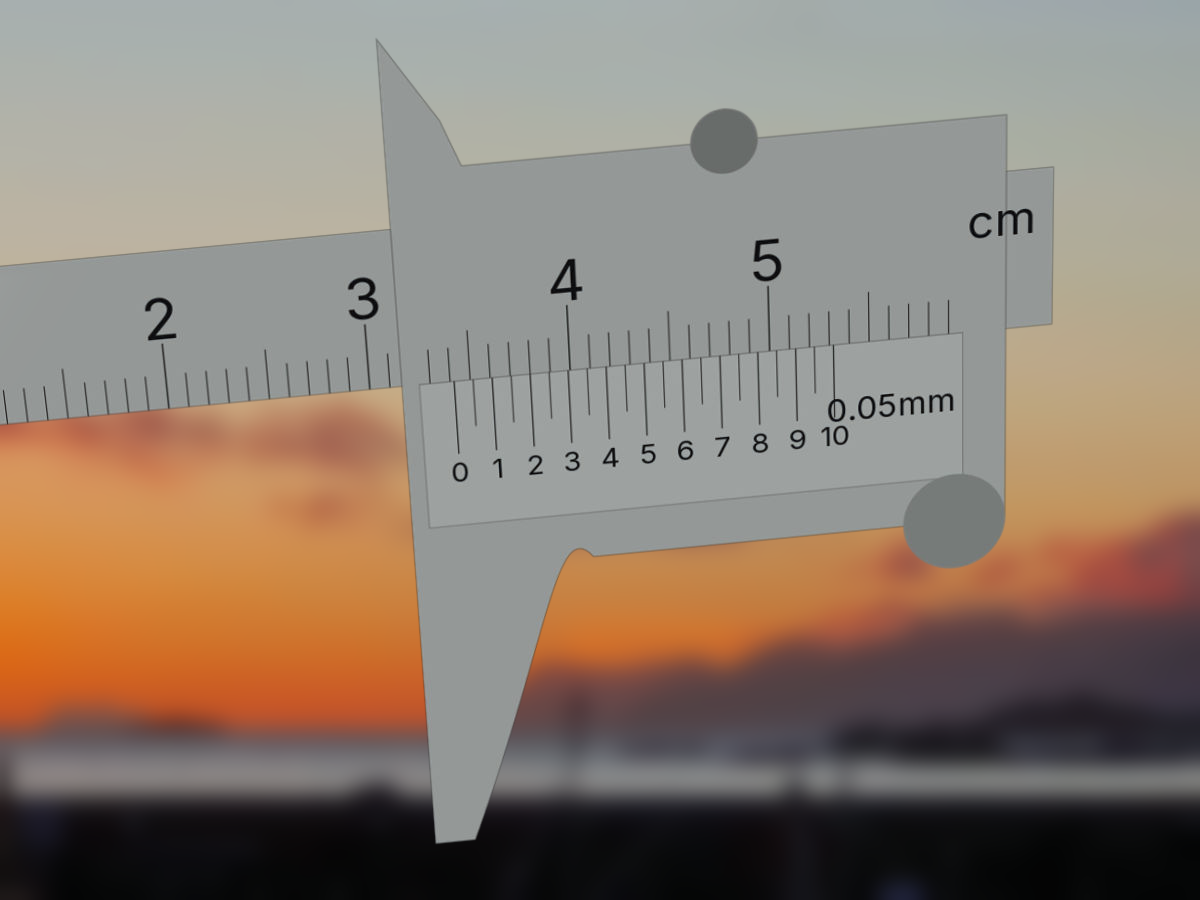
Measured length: 34.2 mm
